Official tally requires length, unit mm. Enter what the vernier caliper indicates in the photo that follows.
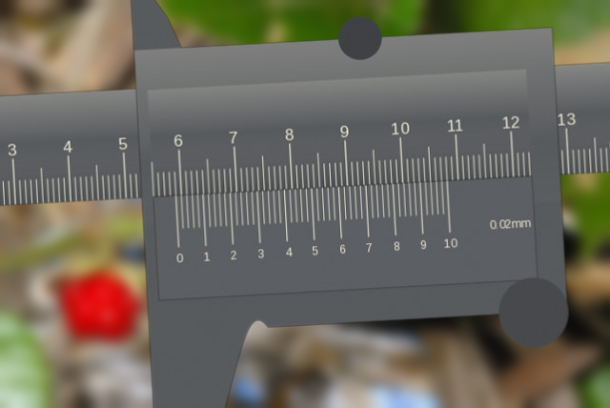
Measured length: 59.0 mm
